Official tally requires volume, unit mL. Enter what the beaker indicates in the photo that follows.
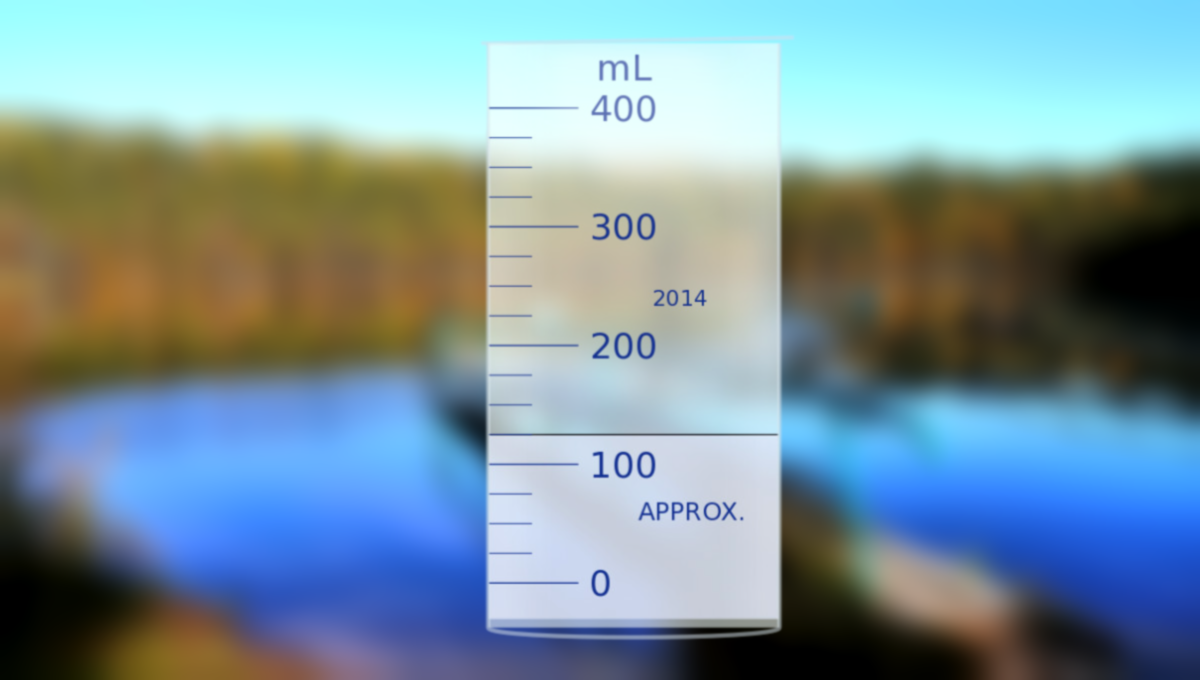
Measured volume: 125 mL
